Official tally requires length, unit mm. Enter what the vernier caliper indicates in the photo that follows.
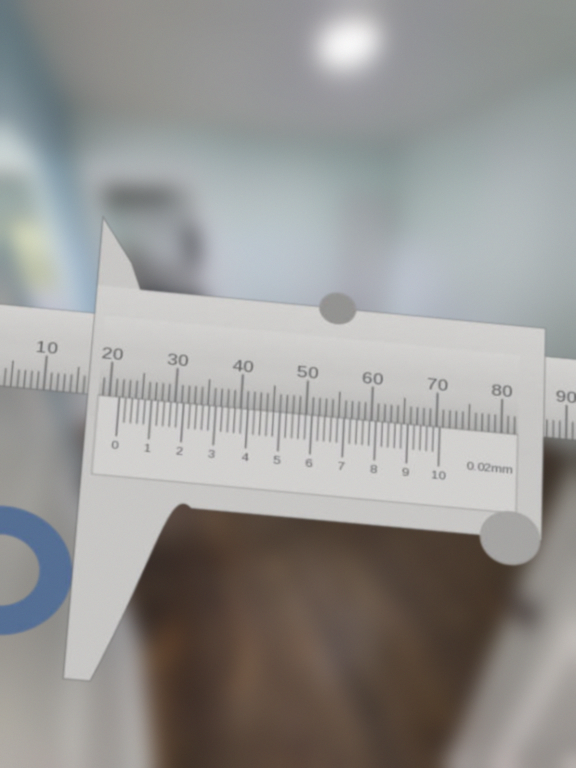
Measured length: 21.5 mm
